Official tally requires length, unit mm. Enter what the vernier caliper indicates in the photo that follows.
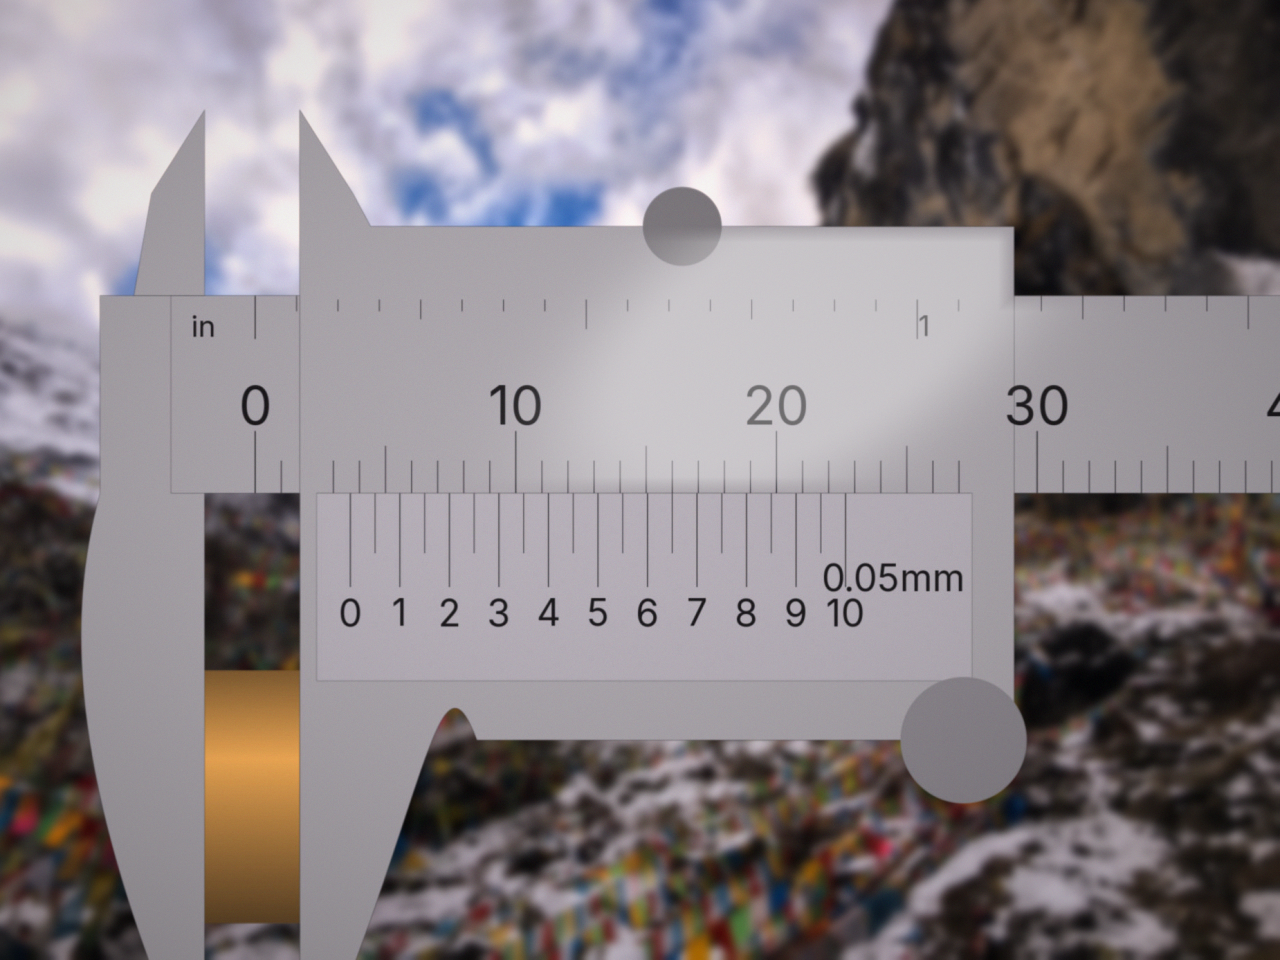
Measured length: 3.65 mm
